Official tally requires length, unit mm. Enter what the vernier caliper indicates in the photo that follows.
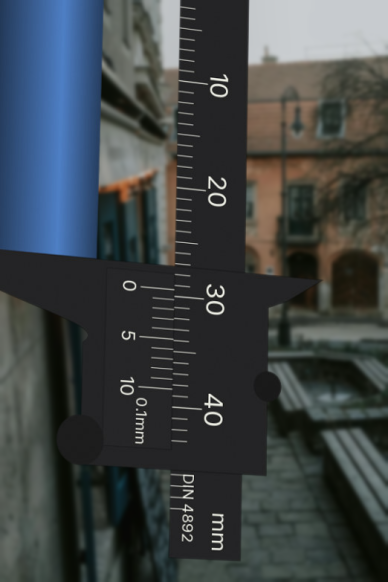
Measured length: 29.4 mm
